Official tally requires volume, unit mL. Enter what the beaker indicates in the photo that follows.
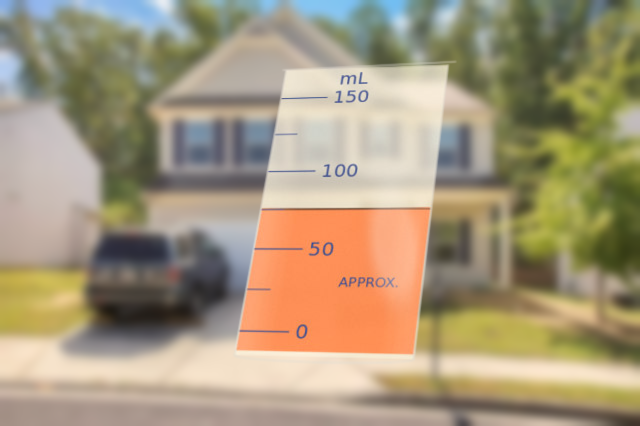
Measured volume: 75 mL
